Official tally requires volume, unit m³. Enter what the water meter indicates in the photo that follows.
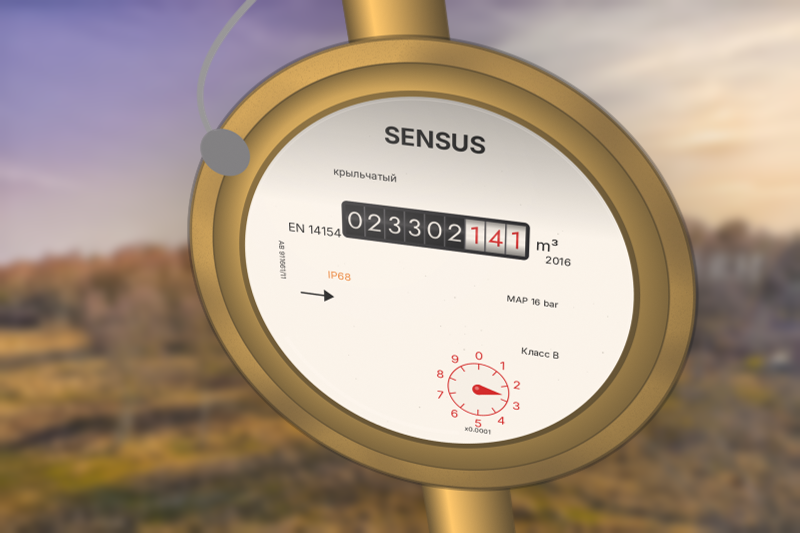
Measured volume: 23302.1412 m³
